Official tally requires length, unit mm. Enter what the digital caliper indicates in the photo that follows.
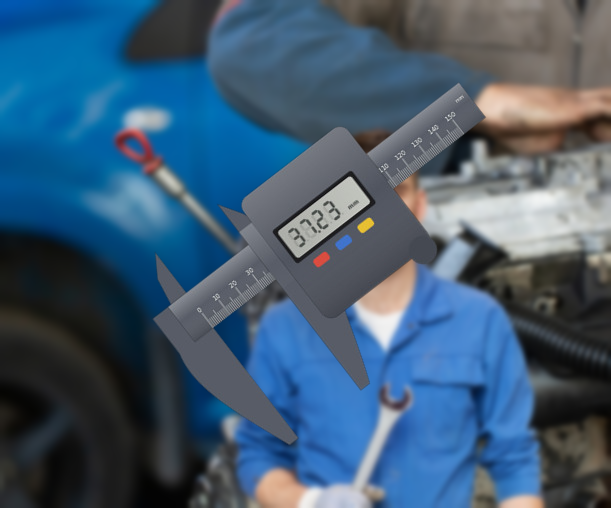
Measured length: 37.23 mm
